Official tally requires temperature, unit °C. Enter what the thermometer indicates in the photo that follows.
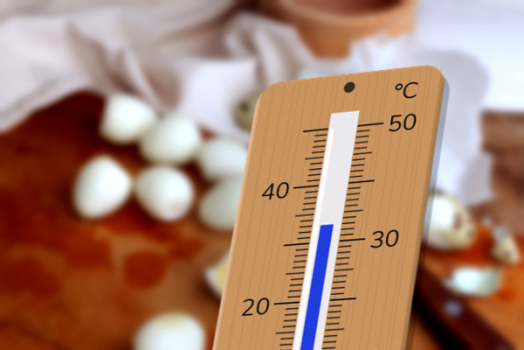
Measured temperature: 33 °C
